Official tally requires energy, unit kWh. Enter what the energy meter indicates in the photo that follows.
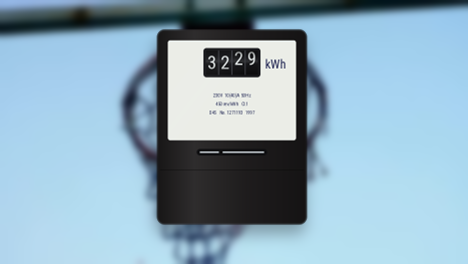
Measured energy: 3229 kWh
